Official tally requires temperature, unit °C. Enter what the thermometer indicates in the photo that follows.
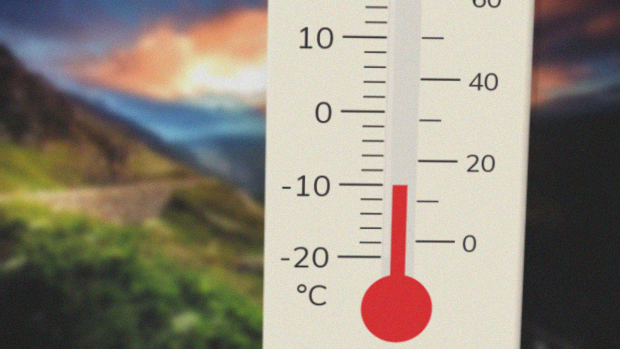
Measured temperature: -10 °C
